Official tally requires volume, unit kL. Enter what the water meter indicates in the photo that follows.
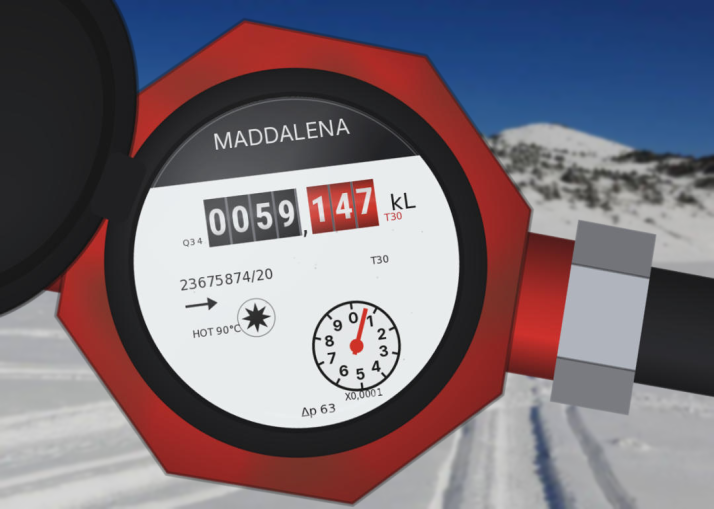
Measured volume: 59.1470 kL
